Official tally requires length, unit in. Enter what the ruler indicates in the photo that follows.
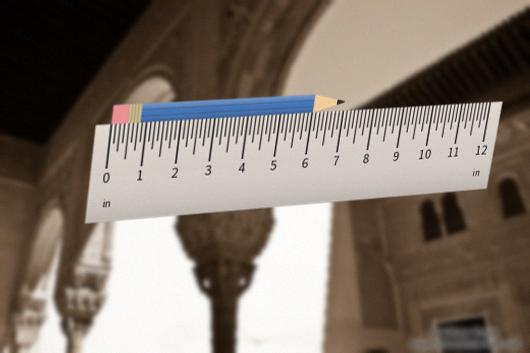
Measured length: 7 in
